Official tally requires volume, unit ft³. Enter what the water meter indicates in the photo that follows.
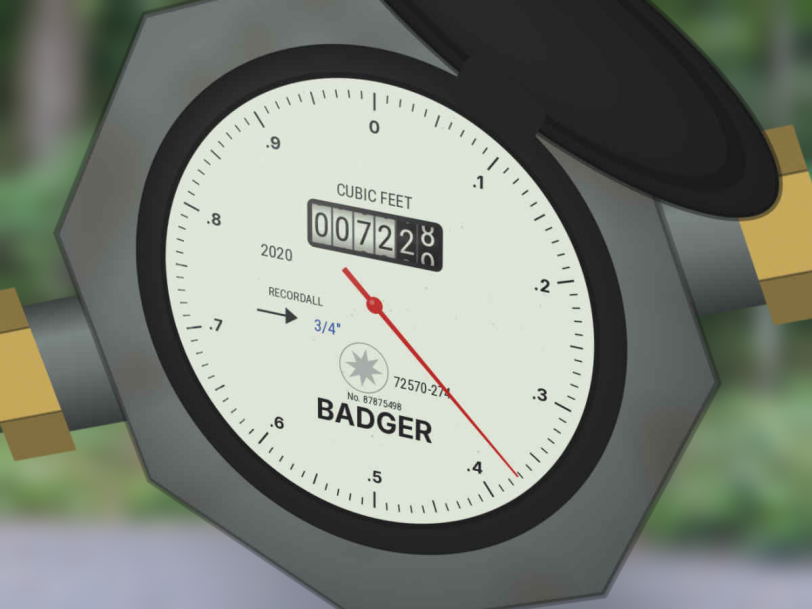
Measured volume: 7228.37 ft³
